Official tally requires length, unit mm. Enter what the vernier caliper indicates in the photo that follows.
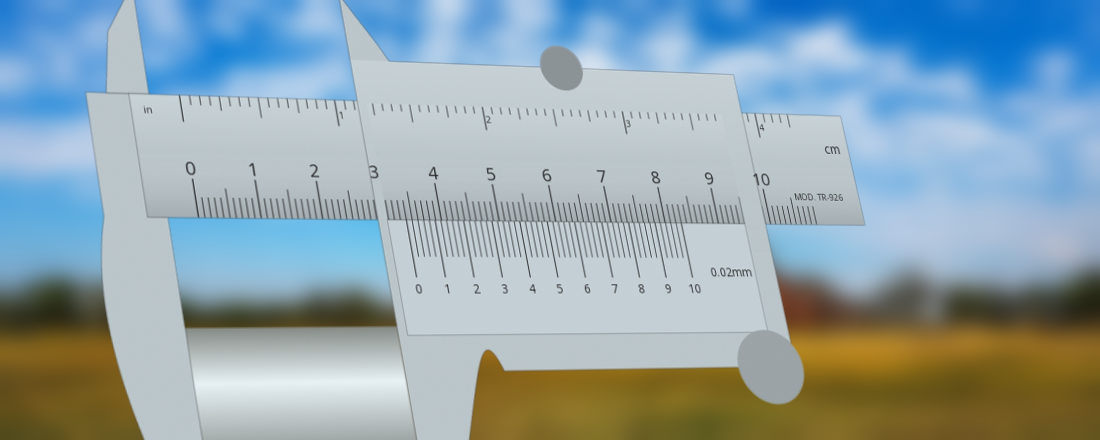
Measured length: 34.0 mm
